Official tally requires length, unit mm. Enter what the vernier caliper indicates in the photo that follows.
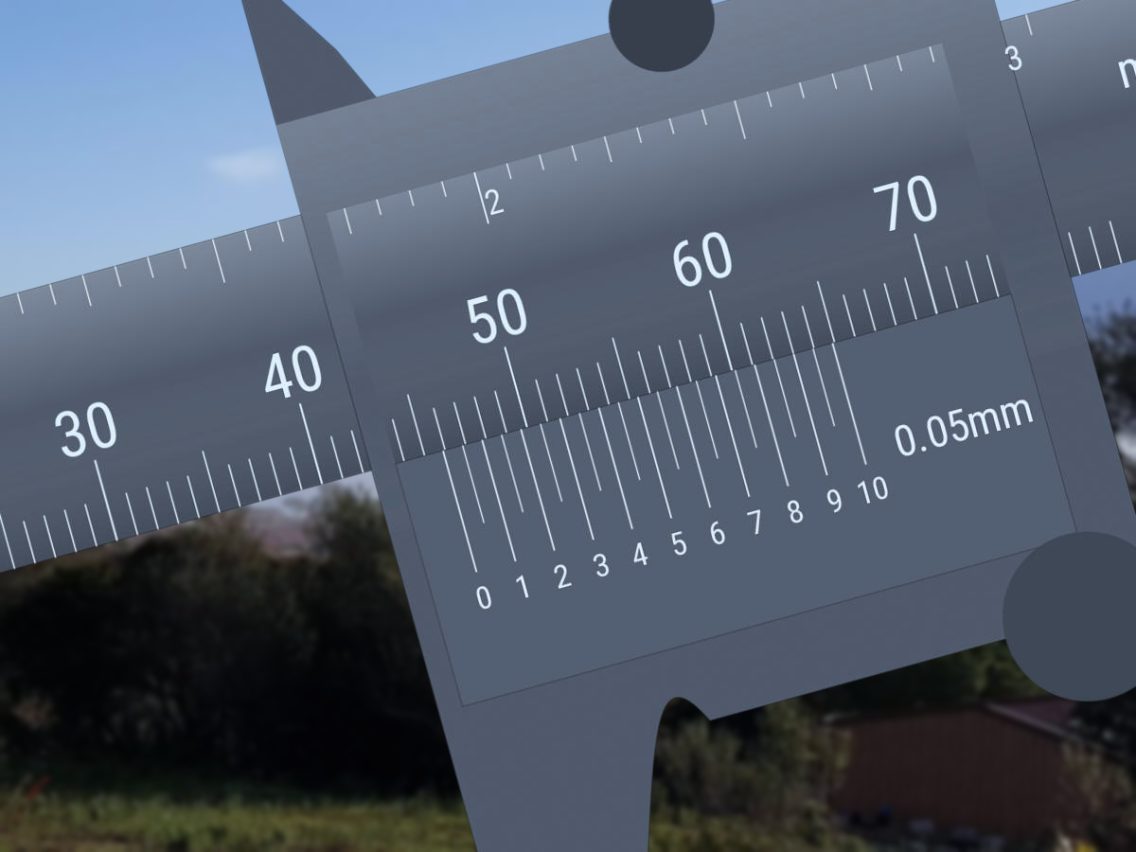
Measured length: 45.9 mm
